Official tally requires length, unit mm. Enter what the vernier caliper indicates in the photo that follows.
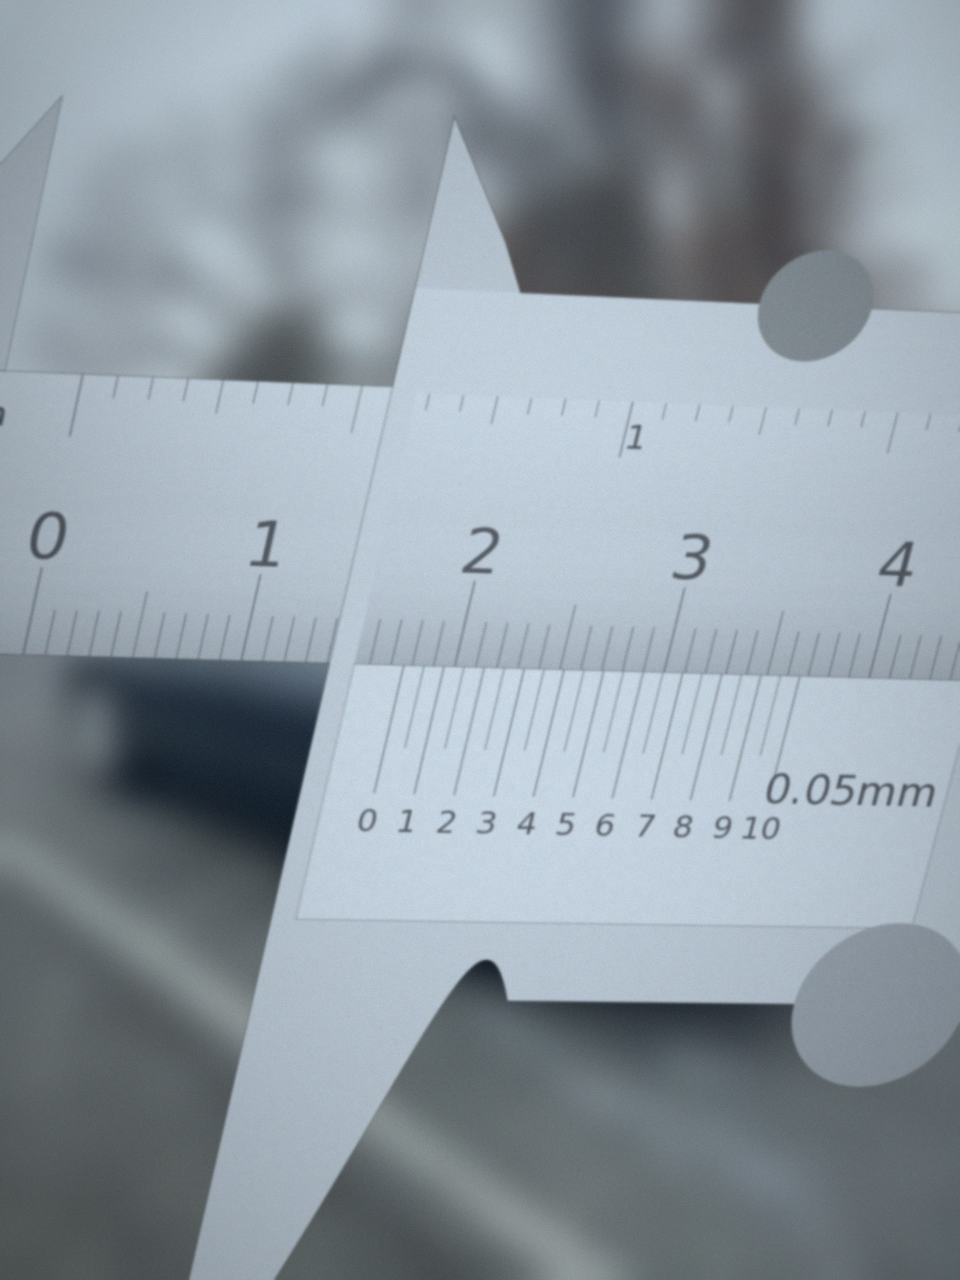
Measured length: 17.6 mm
